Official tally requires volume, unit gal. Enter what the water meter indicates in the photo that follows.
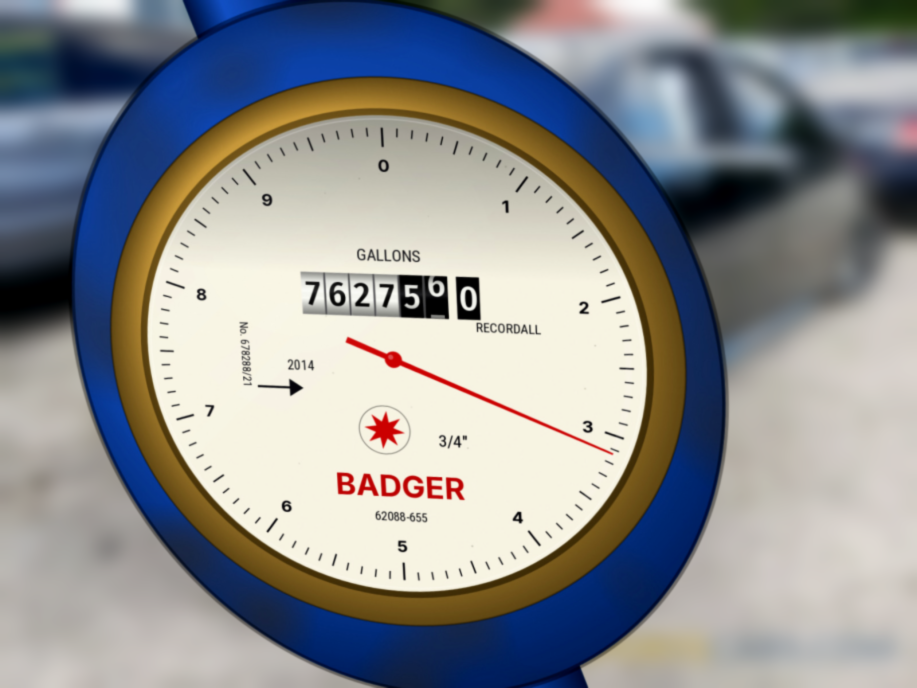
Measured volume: 7627563.1 gal
